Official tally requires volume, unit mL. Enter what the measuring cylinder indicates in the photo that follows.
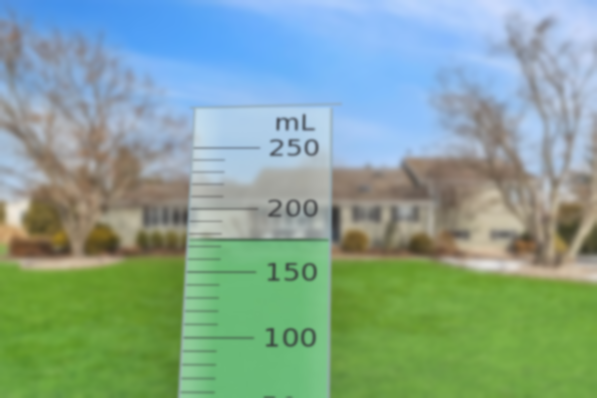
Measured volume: 175 mL
